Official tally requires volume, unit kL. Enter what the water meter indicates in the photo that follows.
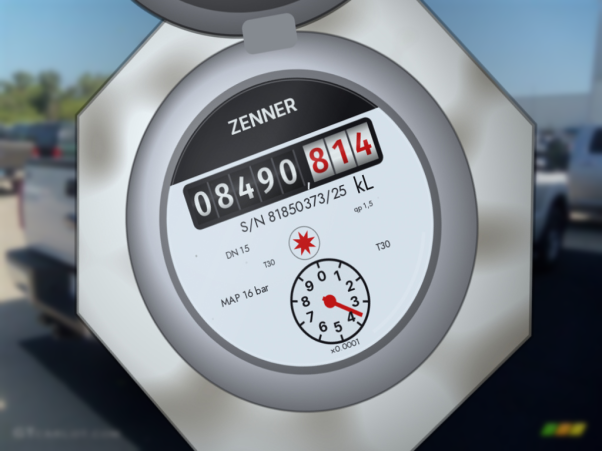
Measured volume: 8490.8143 kL
